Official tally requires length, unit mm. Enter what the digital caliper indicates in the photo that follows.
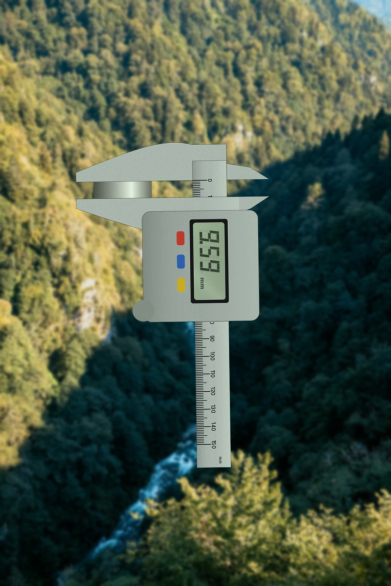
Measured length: 9.59 mm
